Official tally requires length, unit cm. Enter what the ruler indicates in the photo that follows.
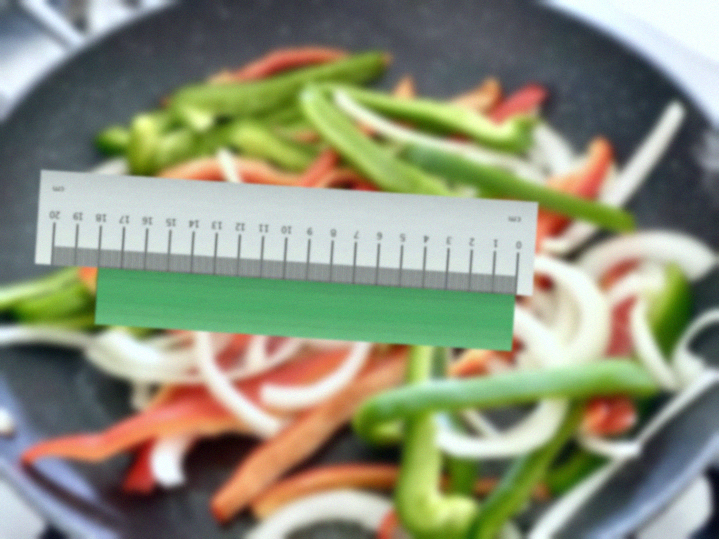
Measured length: 18 cm
